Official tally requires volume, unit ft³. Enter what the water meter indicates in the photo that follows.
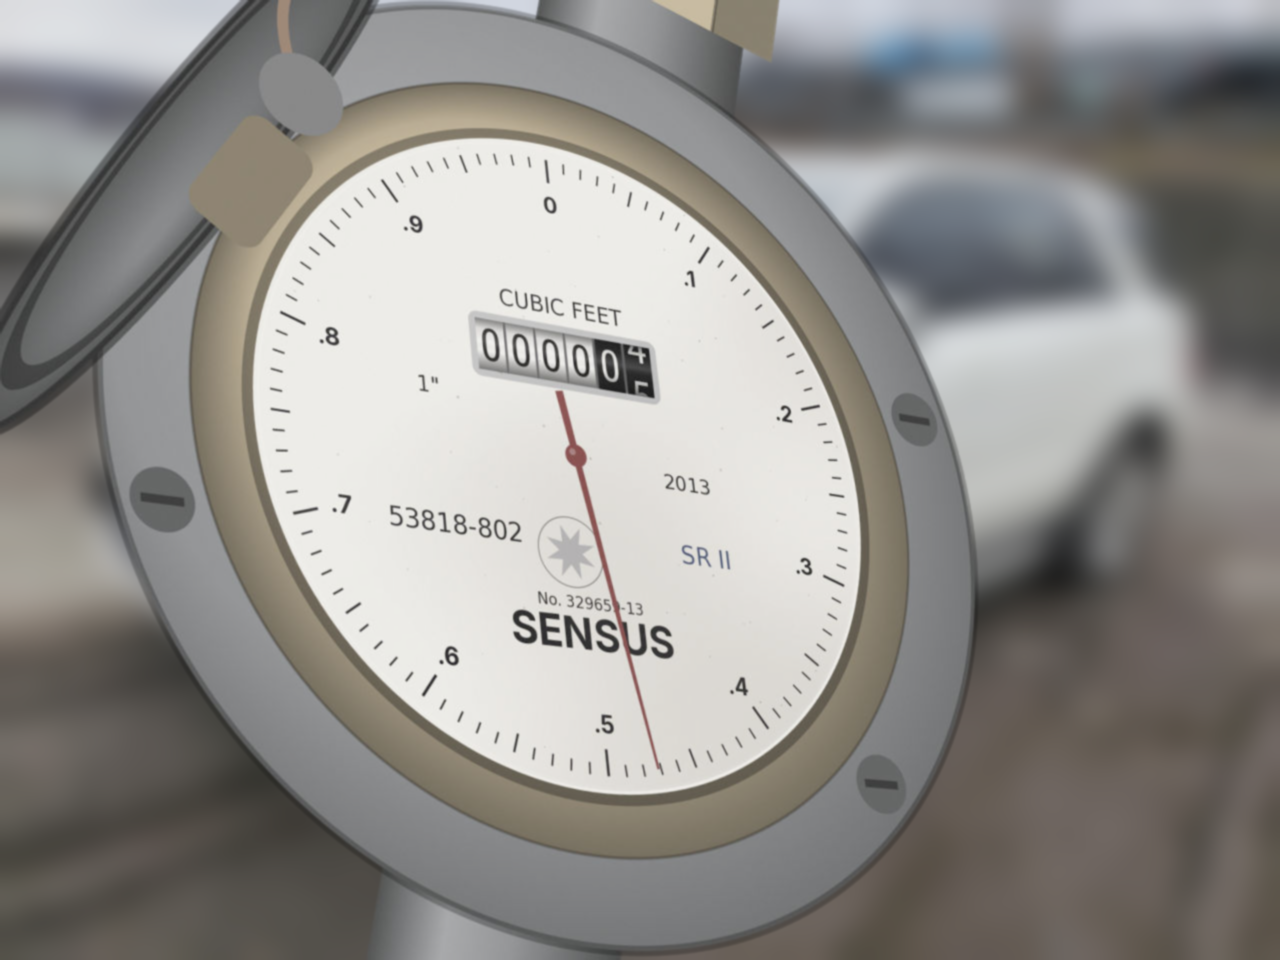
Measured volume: 4.47 ft³
